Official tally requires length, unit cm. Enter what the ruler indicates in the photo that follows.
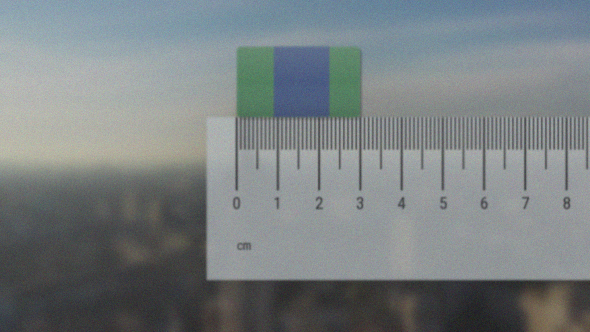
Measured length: 3 cm
